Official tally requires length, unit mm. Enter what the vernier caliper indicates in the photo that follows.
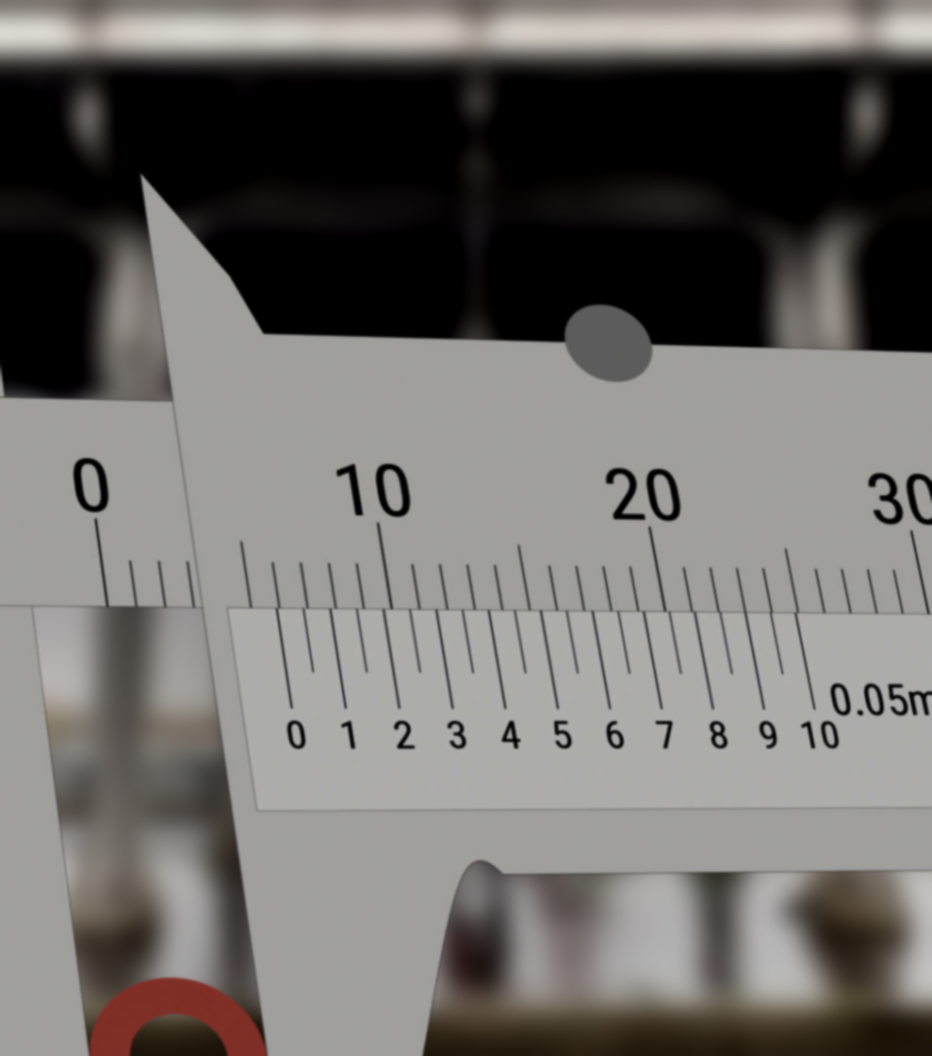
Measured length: 5.9 mm
